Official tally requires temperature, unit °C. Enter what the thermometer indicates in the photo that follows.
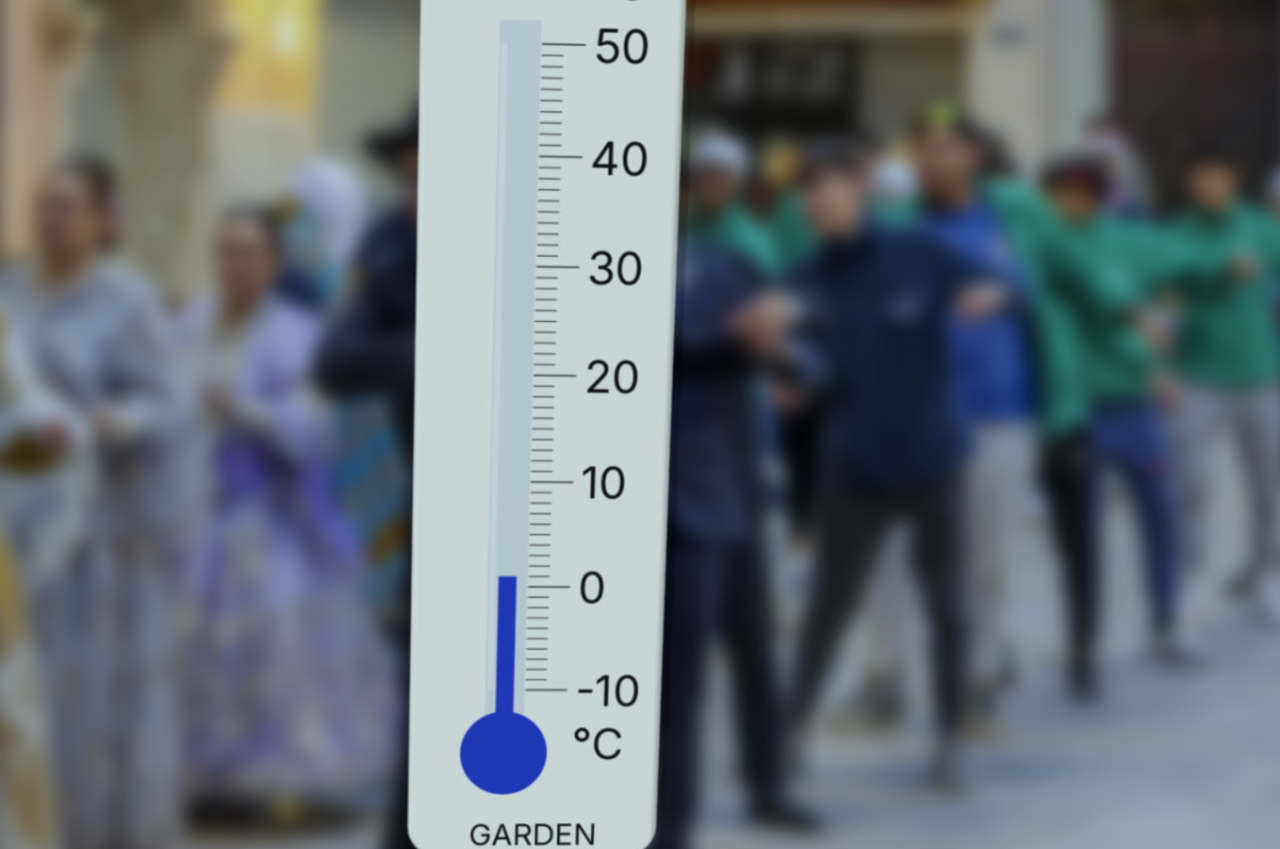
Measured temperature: 1 °C
